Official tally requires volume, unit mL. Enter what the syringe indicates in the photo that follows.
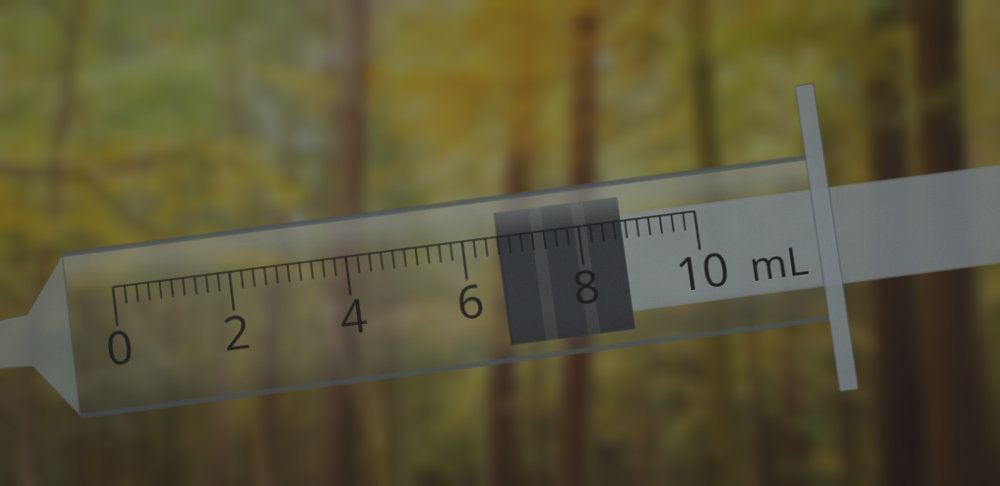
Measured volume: 6.6 mL
